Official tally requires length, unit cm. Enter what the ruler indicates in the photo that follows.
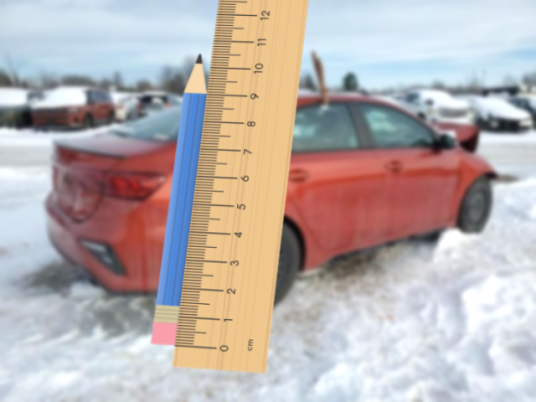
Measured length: 10.5 cm
